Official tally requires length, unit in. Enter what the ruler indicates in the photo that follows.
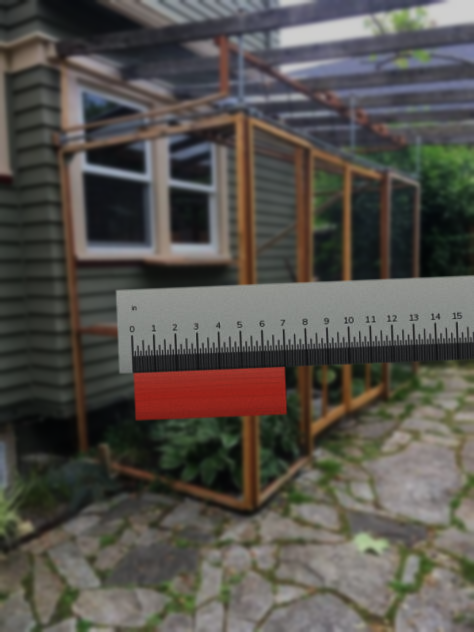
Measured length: 7 in
